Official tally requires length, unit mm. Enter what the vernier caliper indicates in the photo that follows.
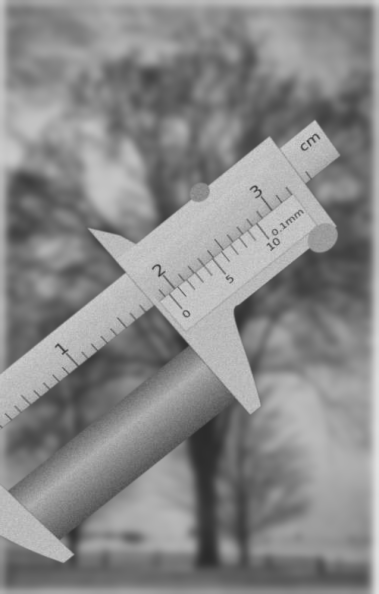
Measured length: 19.4 mm
